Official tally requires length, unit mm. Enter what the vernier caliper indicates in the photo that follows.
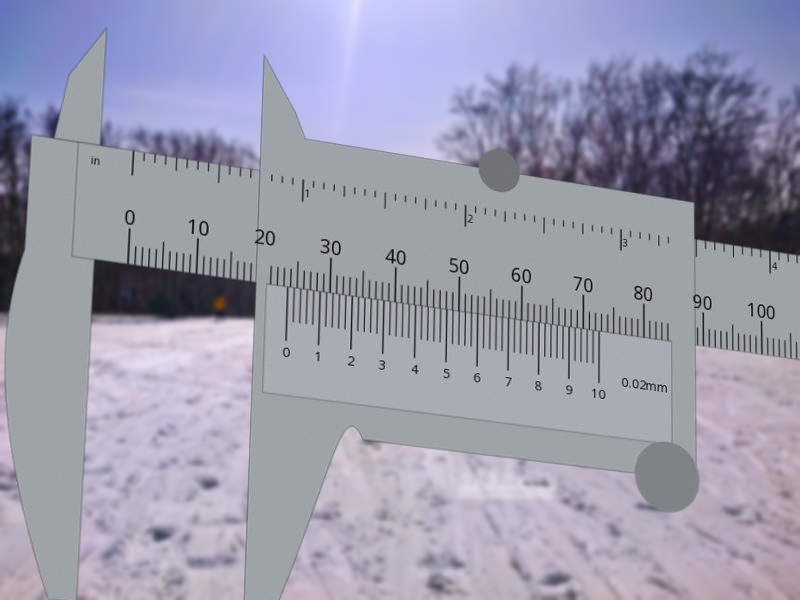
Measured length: 23.6 mm
